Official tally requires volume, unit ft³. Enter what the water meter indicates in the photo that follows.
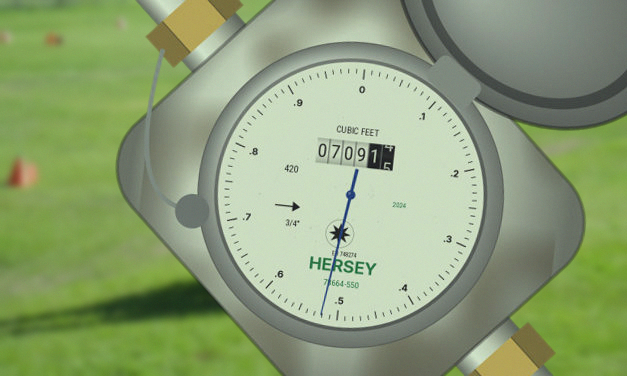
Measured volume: 70914.52 ft³
